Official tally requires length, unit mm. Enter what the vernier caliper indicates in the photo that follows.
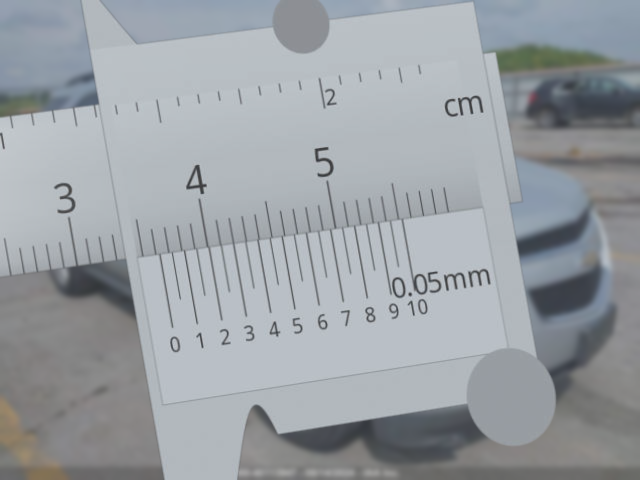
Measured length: 36.3 mm
